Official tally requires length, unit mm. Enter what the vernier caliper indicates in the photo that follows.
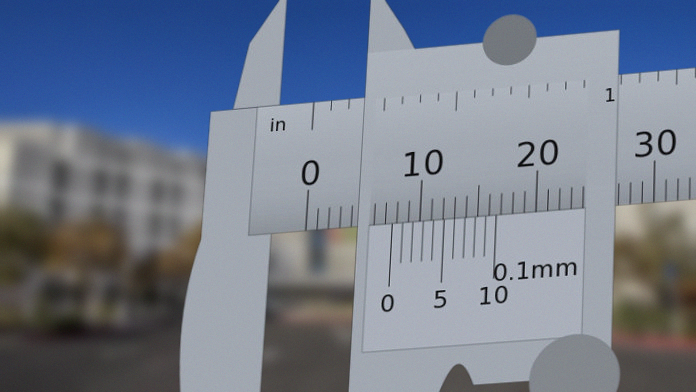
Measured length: 7.6 mm
